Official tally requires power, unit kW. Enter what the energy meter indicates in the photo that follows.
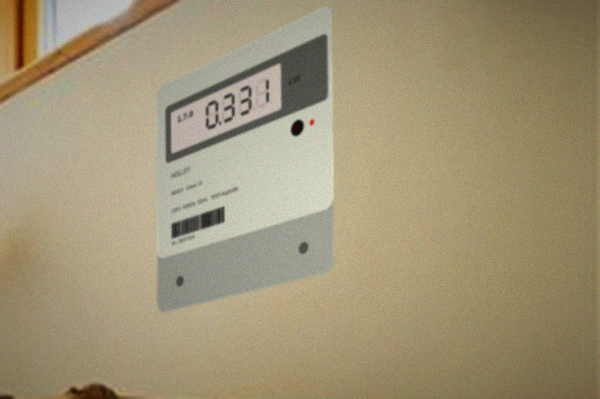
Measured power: 0.331 kW
